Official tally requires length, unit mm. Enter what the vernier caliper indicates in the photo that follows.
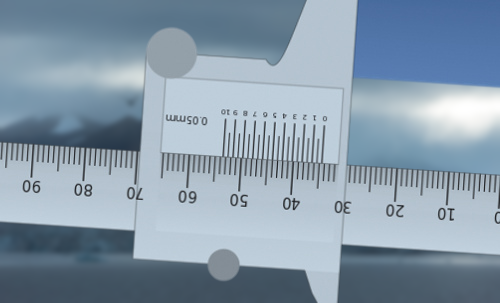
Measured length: 34.5 mm
